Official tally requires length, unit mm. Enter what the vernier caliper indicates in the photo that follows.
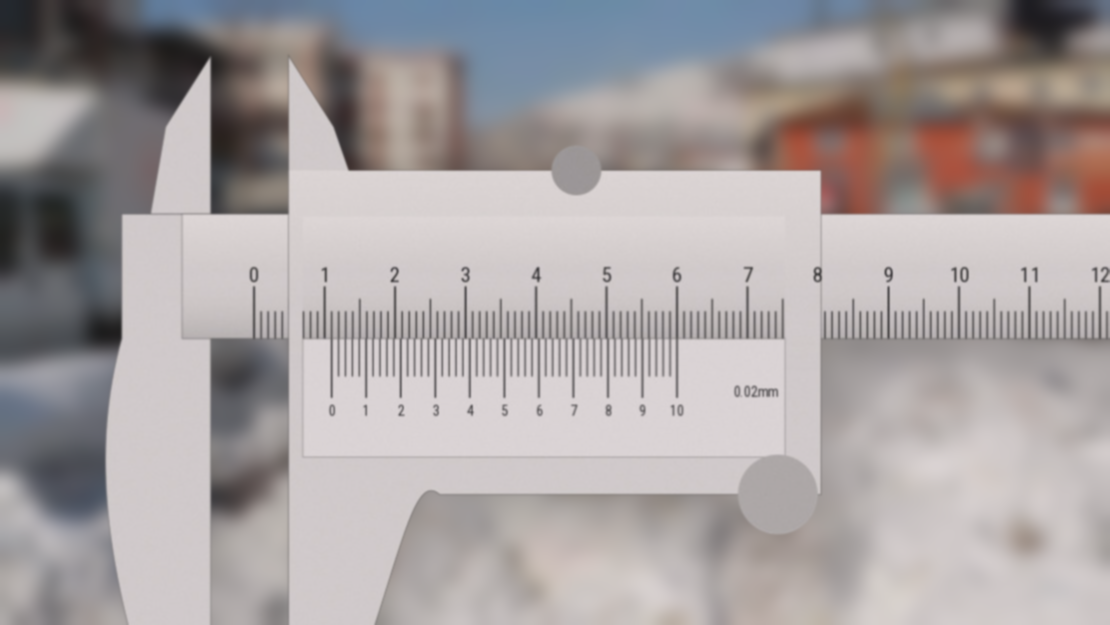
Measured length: 11.0 mm
